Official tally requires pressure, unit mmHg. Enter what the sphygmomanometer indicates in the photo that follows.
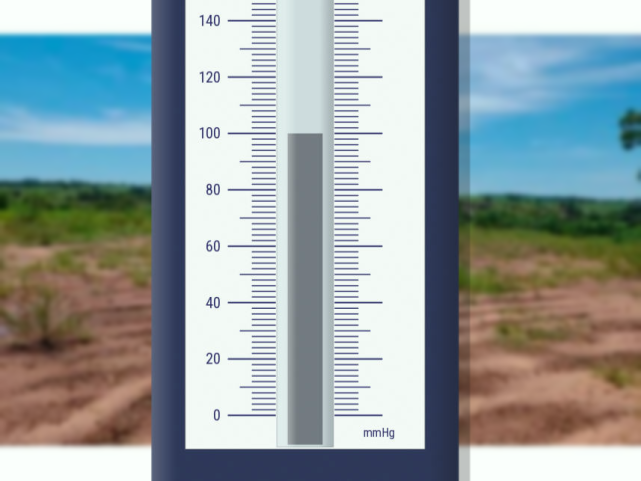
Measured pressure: 100 mmHg
